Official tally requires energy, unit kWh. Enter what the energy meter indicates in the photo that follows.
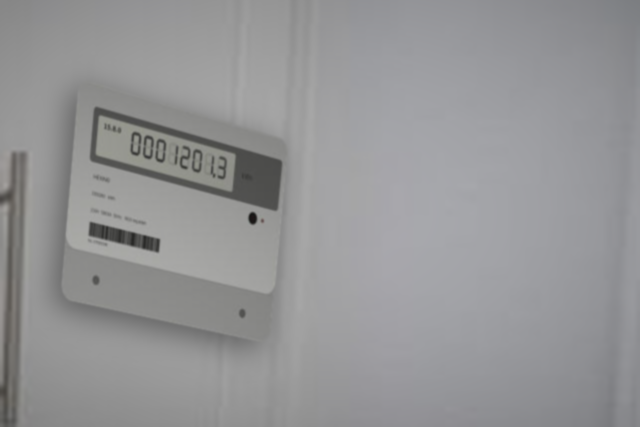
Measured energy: 1201.3 kWh
